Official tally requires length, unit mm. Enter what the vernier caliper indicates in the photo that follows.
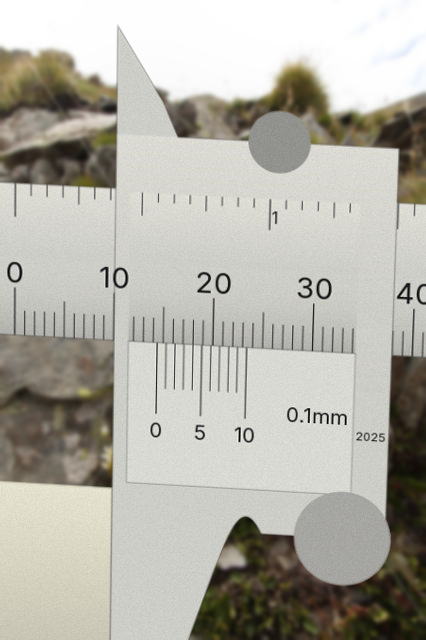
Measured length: 14.4 mm
